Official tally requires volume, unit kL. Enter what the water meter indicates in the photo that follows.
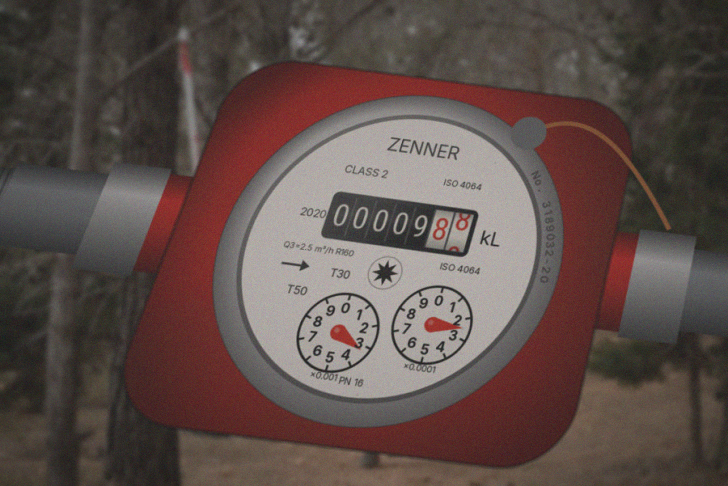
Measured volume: 9.8832 kL
